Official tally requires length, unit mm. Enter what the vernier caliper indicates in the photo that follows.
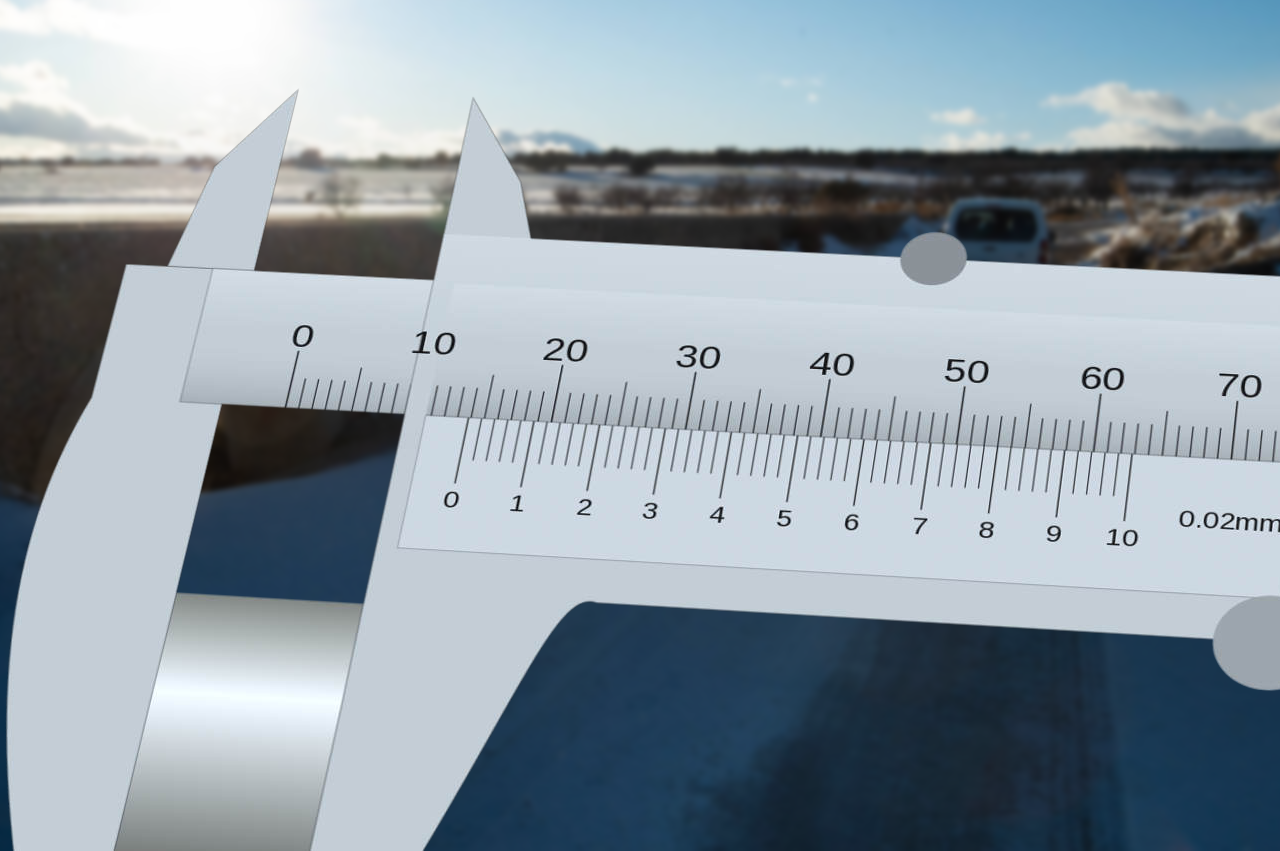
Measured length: 13.8 mm
